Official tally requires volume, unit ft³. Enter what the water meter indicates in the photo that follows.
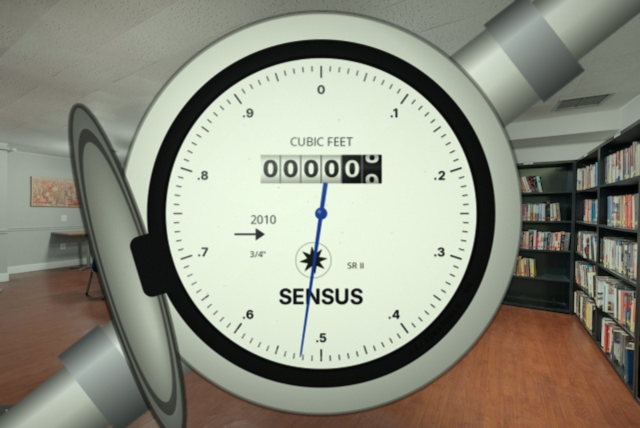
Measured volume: 8.52 ft³
